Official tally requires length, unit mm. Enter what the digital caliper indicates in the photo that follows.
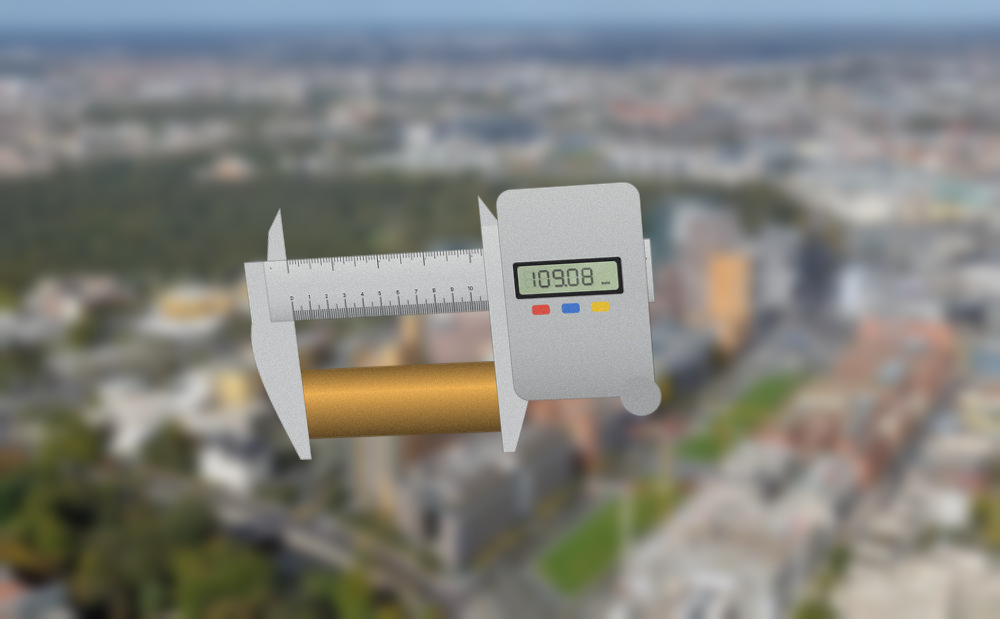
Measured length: 109.08 mm
